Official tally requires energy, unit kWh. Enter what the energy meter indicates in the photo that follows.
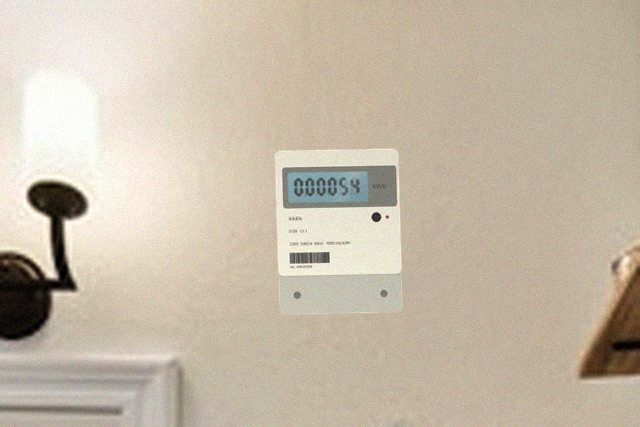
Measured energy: 54 kWh
